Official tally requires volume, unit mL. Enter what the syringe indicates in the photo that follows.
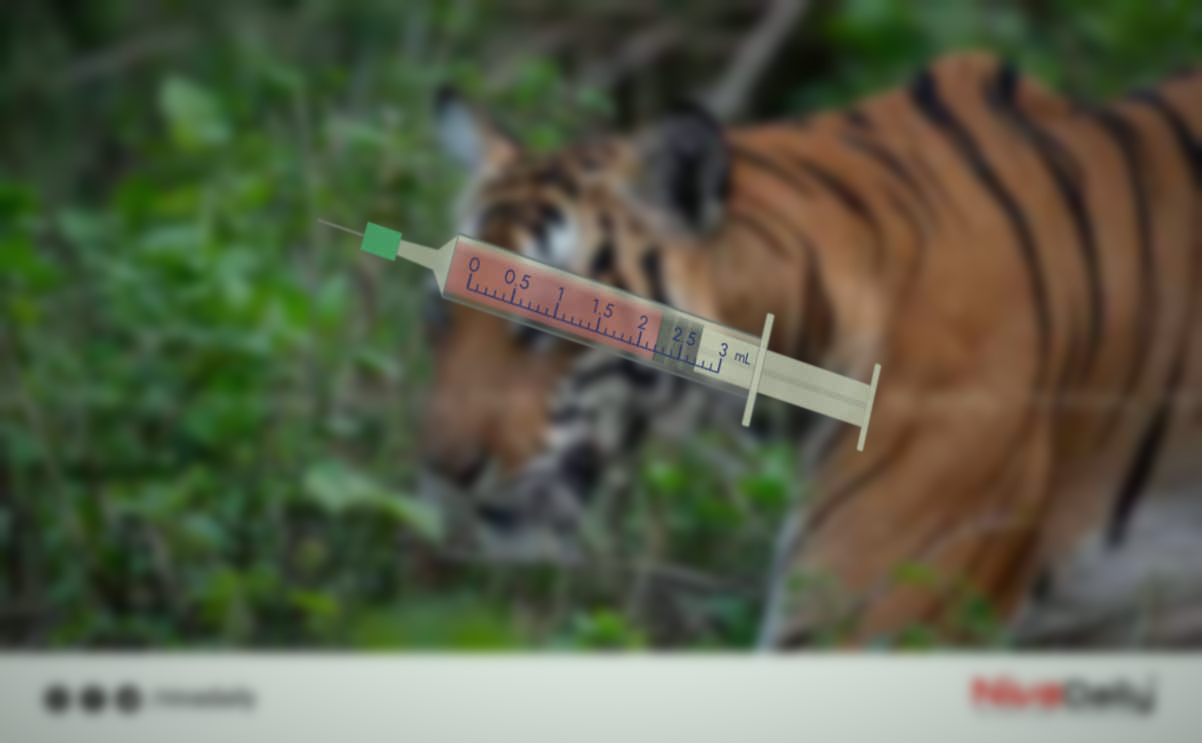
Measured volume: 2.2 mL
